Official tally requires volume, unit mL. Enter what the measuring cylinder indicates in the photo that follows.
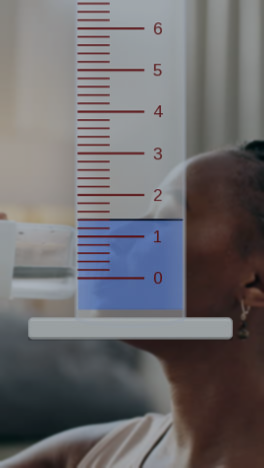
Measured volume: 1.4 mL
